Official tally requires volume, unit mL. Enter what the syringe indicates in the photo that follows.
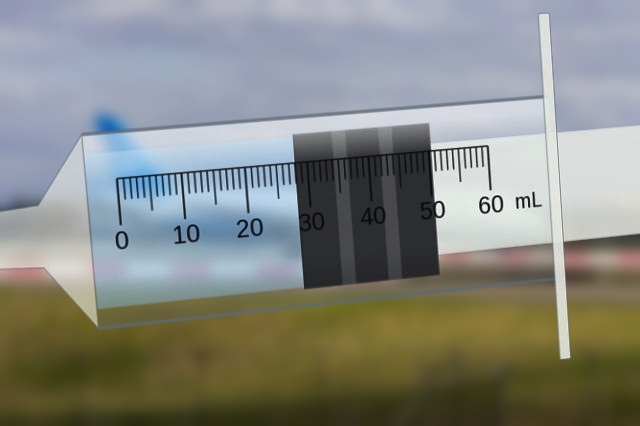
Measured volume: 28 mL
